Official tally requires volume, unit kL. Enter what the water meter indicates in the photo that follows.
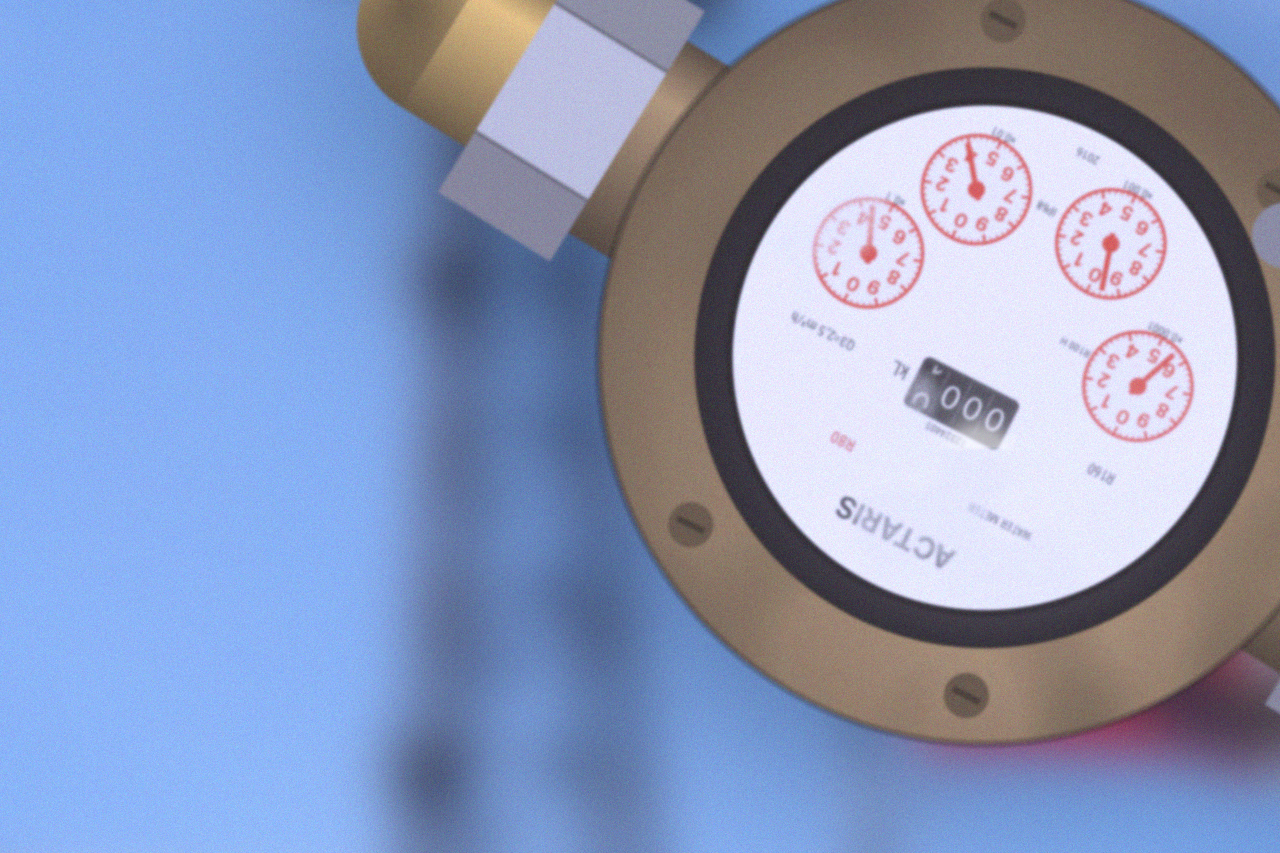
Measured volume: 0.4395 kL
